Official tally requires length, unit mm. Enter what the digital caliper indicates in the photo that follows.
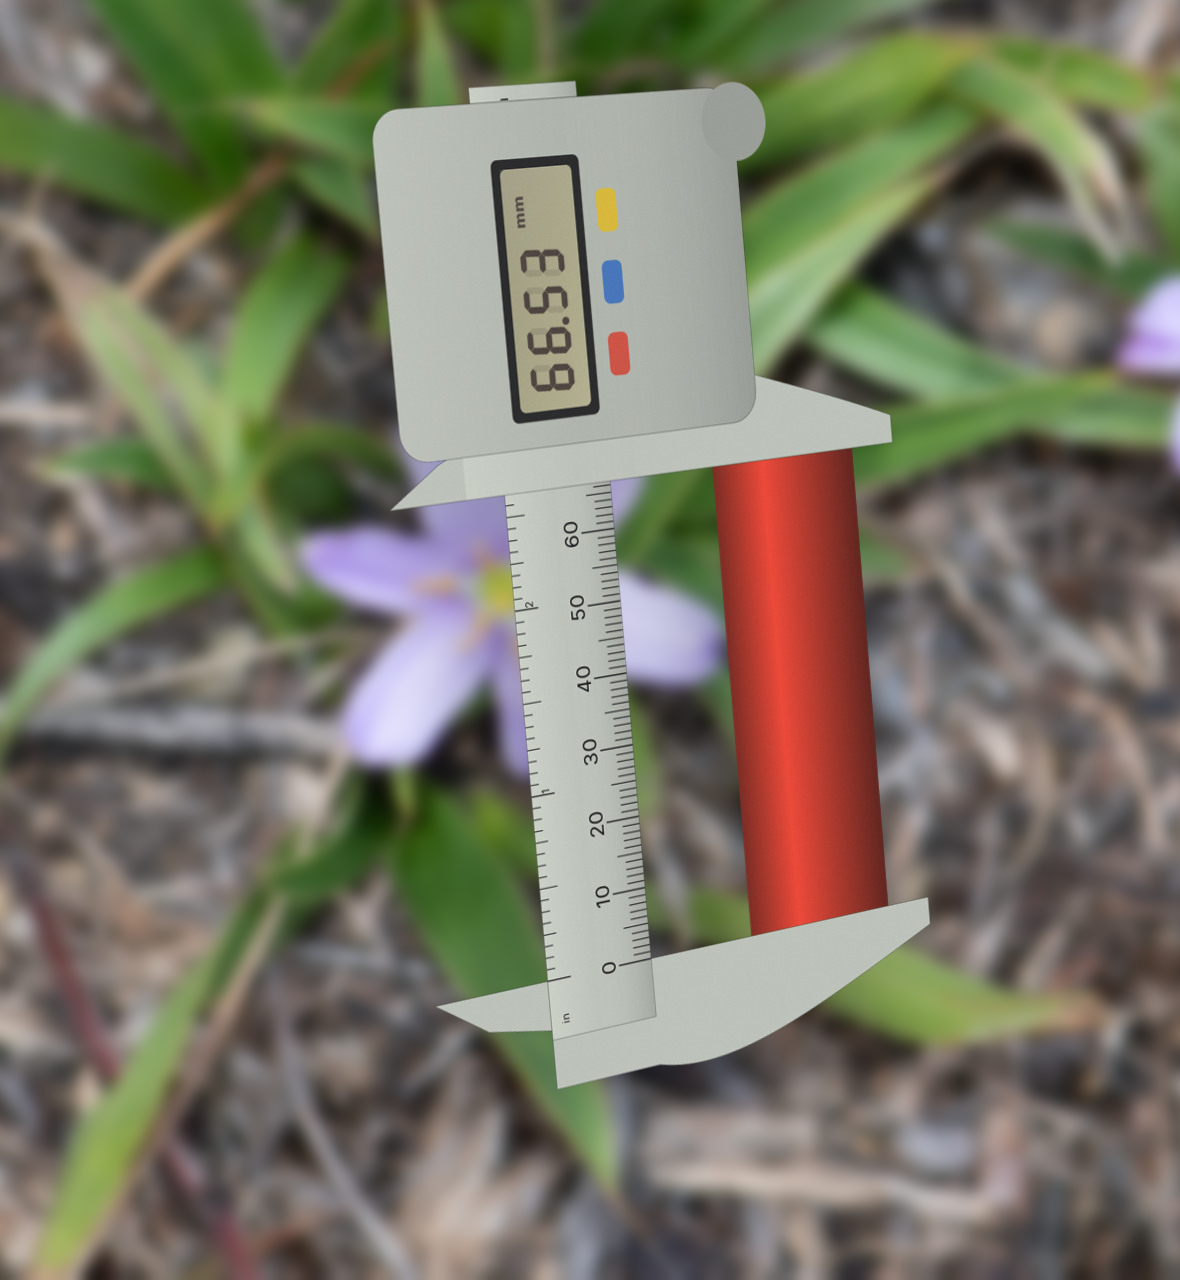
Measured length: 66.53 mm
